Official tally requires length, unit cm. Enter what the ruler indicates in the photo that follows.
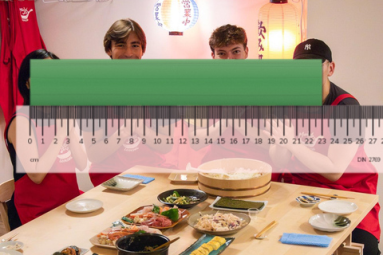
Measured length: 23 cm
